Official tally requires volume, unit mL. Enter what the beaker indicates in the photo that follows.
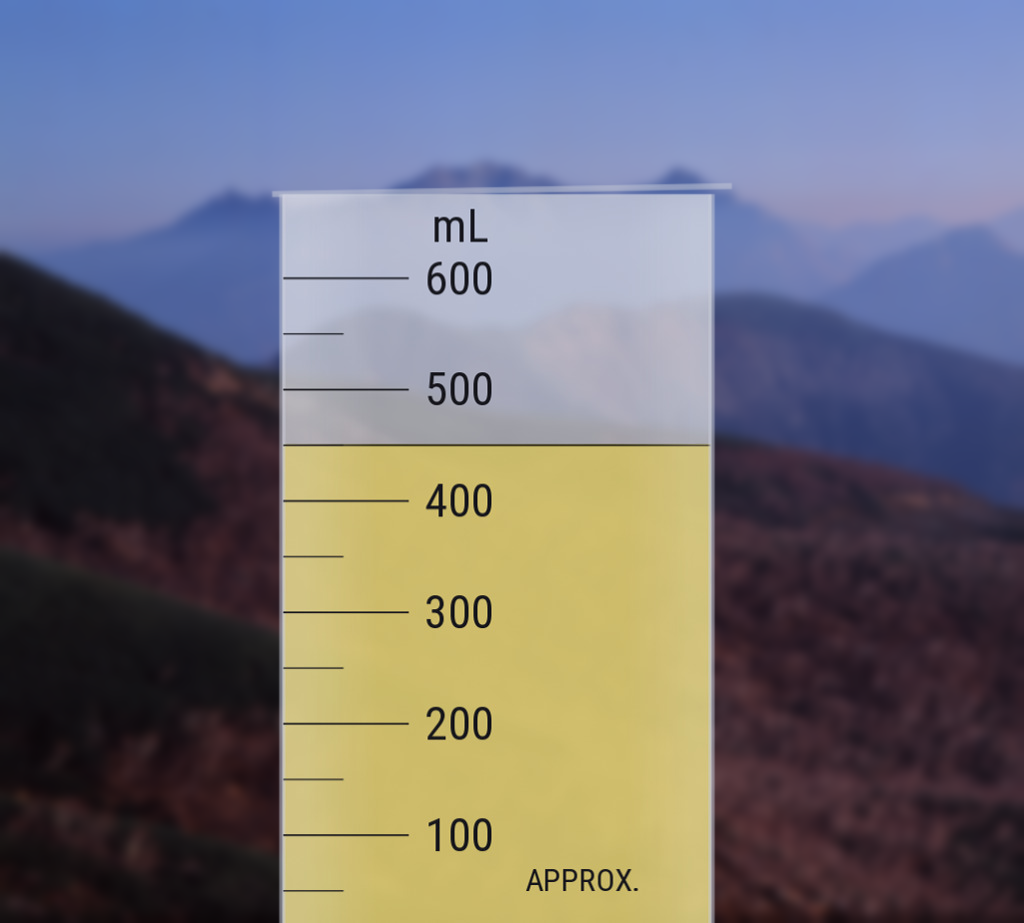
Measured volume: 450 mL
